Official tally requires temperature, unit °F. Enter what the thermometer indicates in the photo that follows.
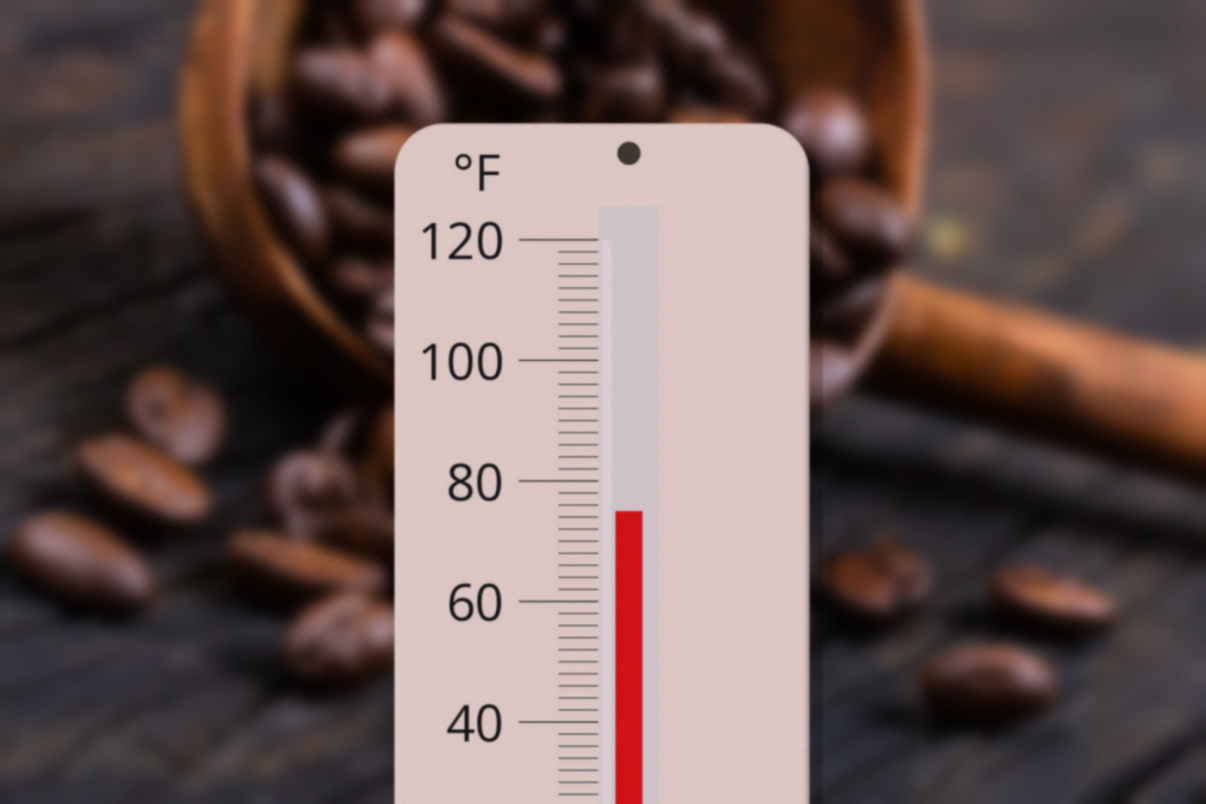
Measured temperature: 75 °F
